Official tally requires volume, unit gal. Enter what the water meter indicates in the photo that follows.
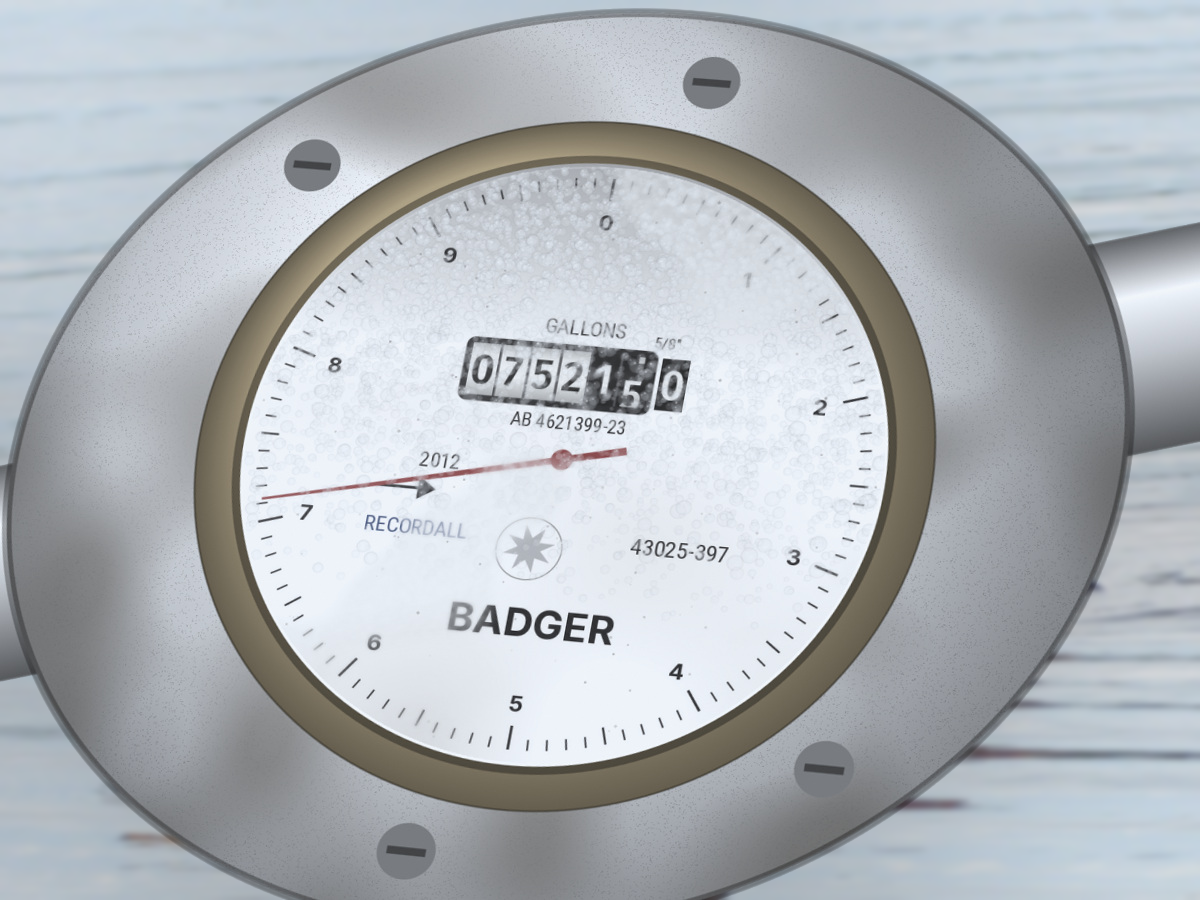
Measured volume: 752147.1 gal
